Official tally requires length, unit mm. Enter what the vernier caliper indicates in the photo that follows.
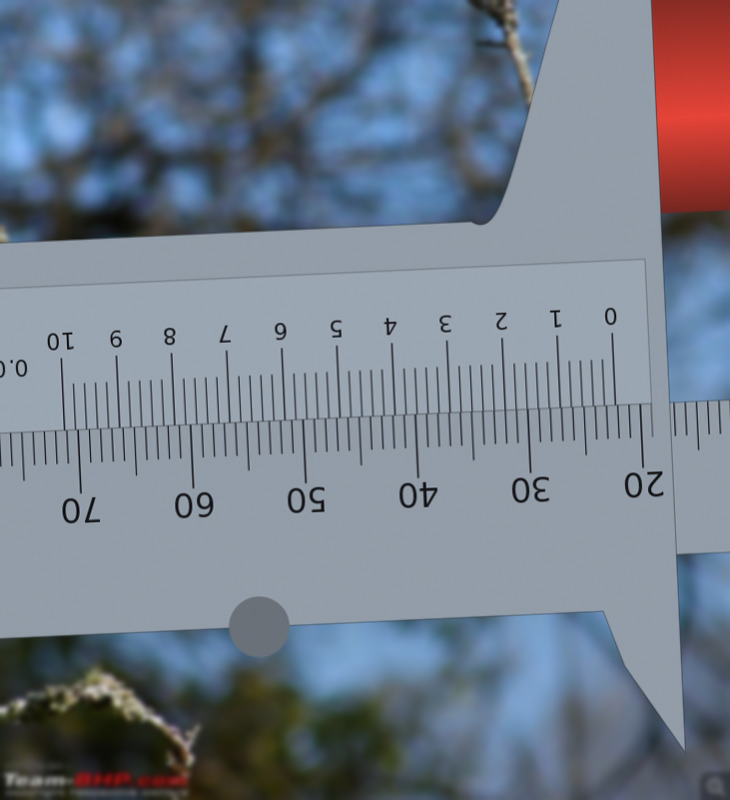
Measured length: 22.2 mm
